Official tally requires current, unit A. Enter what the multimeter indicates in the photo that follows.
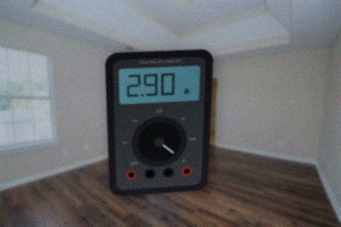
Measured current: 2.90 A
